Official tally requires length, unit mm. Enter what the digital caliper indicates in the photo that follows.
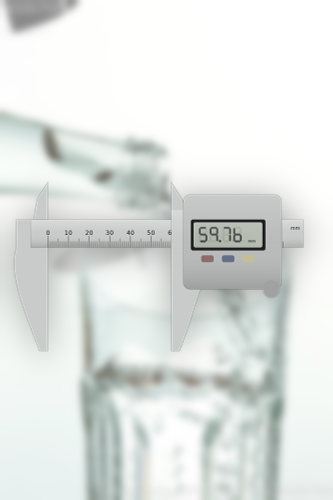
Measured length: 59.76 mm
